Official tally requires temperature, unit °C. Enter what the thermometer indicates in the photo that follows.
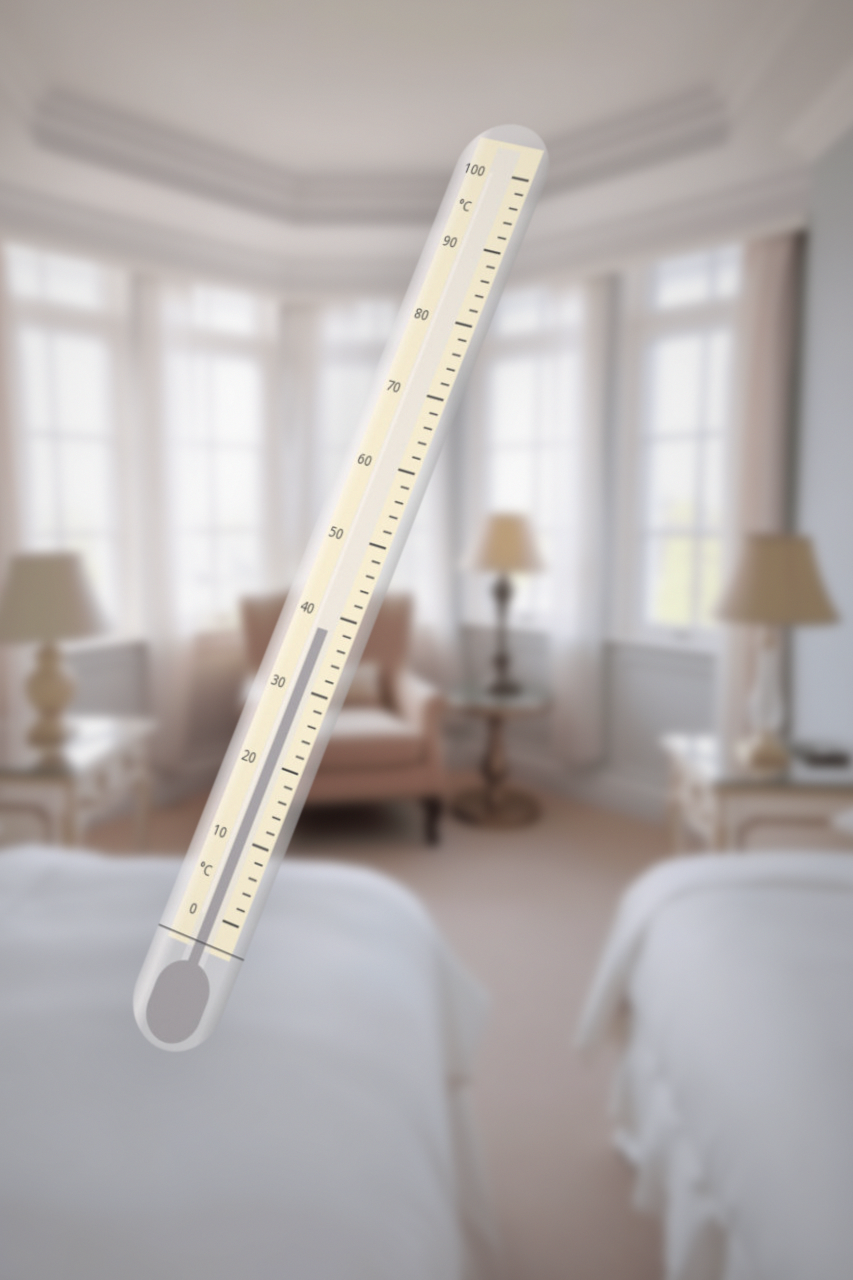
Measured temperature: 38 °C
